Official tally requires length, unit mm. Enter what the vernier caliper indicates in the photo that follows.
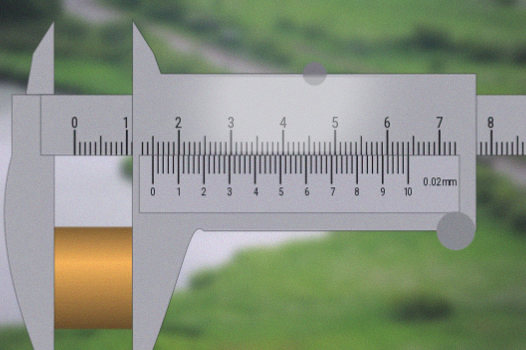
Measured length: 15.0 mm
